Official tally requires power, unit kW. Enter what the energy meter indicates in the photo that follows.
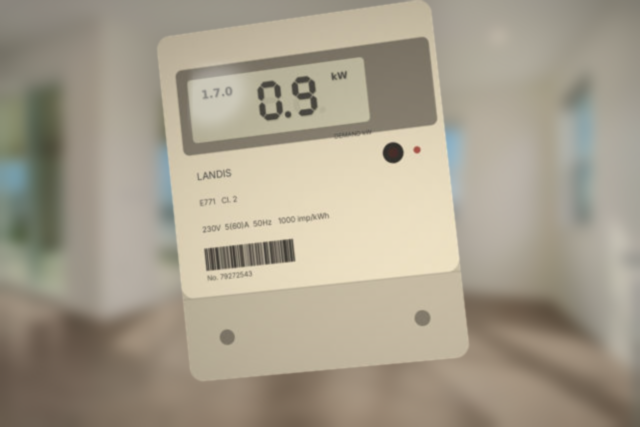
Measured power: 0.9 kW
